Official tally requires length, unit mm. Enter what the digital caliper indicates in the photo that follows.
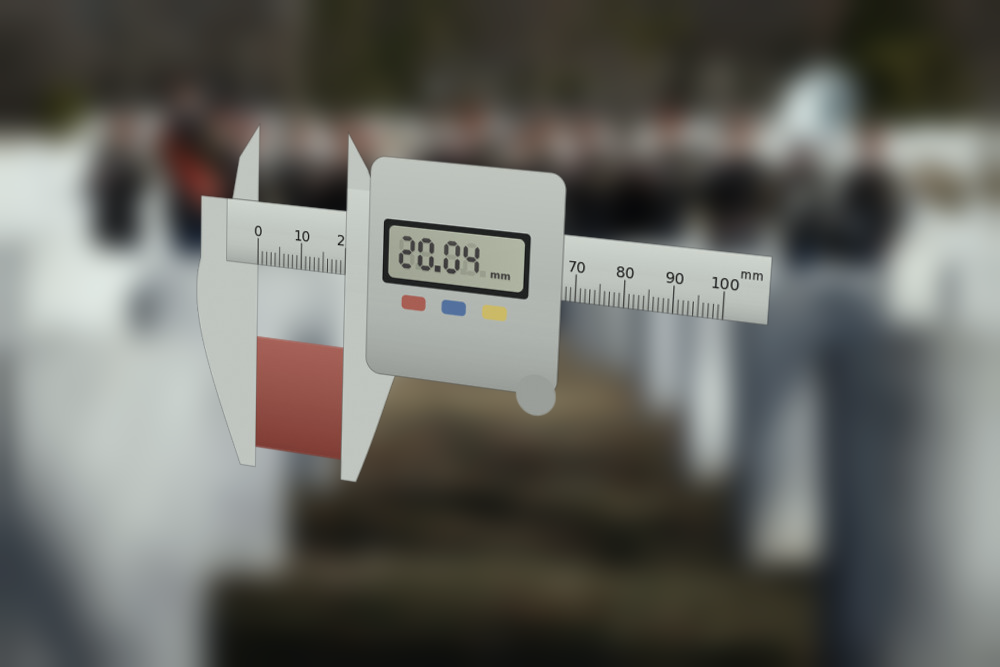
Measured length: 20.04 mm
